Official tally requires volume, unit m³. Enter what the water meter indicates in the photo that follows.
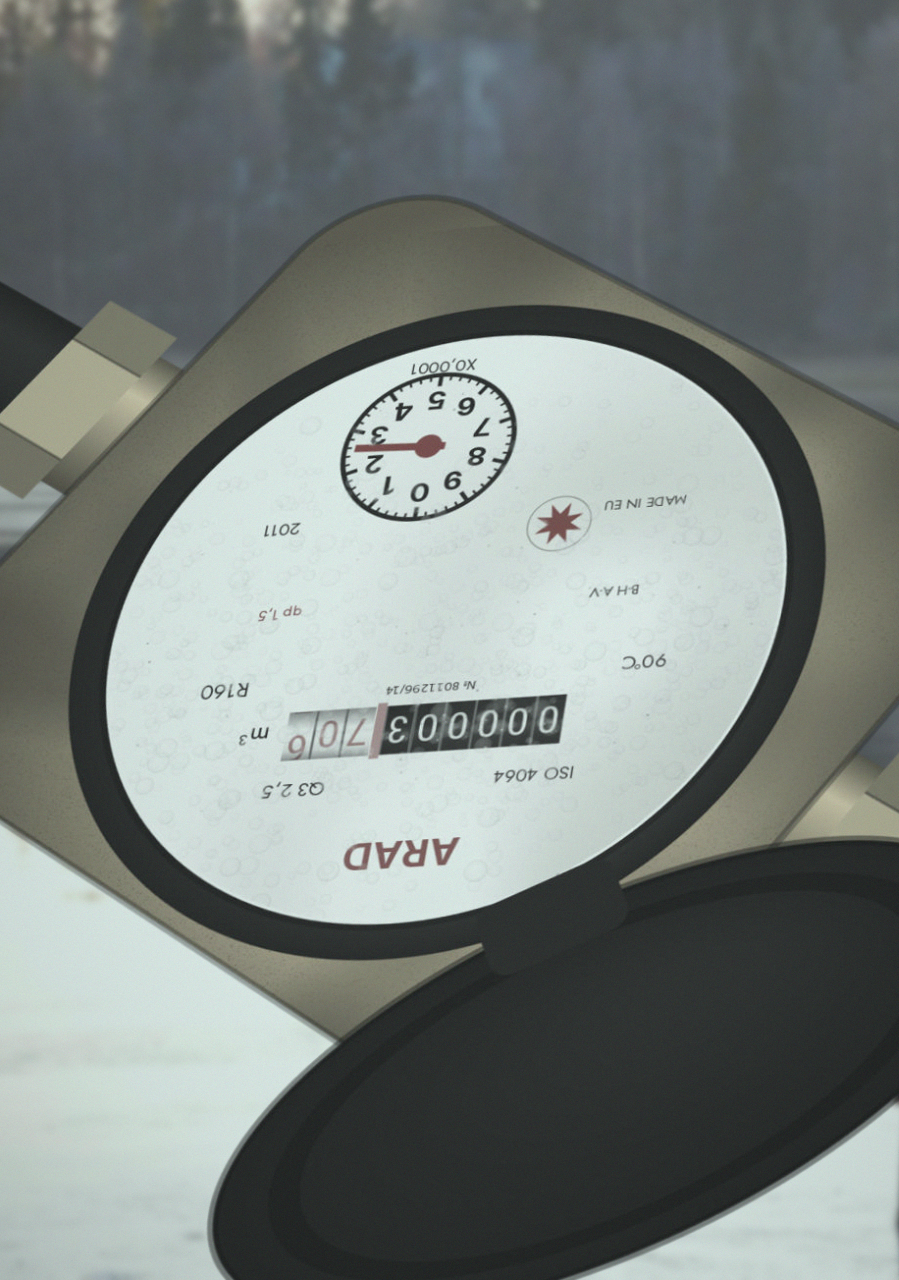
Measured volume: 3.7062 m³
